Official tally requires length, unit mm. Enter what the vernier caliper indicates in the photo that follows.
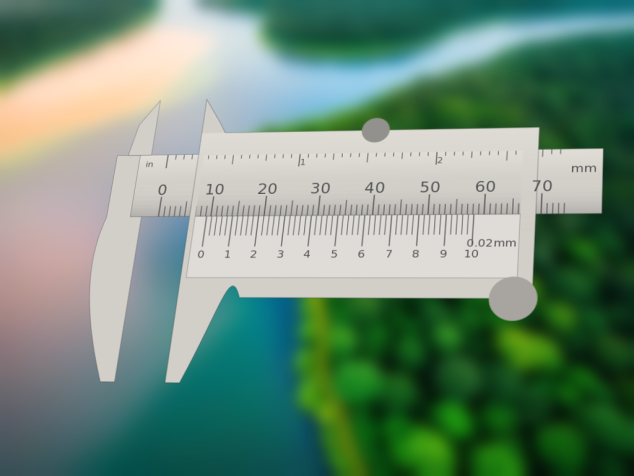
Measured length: 9.2 mm
